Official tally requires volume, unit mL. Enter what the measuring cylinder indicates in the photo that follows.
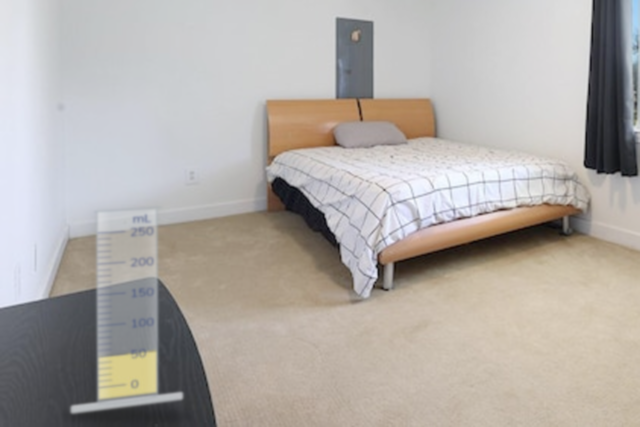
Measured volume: 50 mL
